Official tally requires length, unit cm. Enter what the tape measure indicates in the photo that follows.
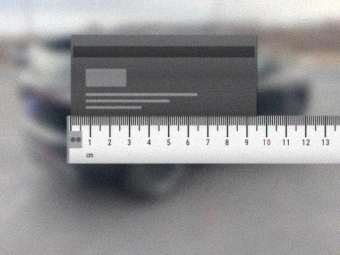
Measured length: 9.5 cm
